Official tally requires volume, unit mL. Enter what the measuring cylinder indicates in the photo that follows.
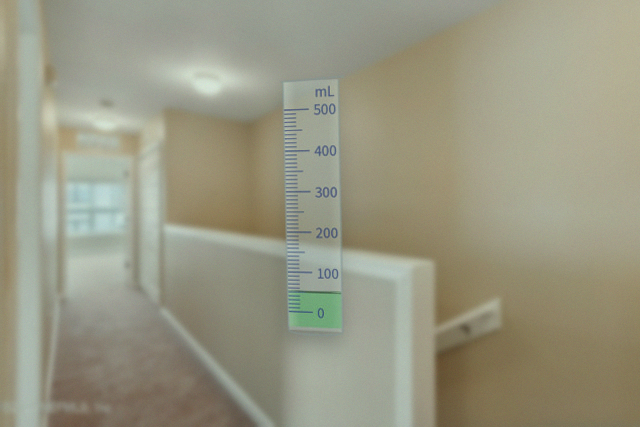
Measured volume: 50 mL
